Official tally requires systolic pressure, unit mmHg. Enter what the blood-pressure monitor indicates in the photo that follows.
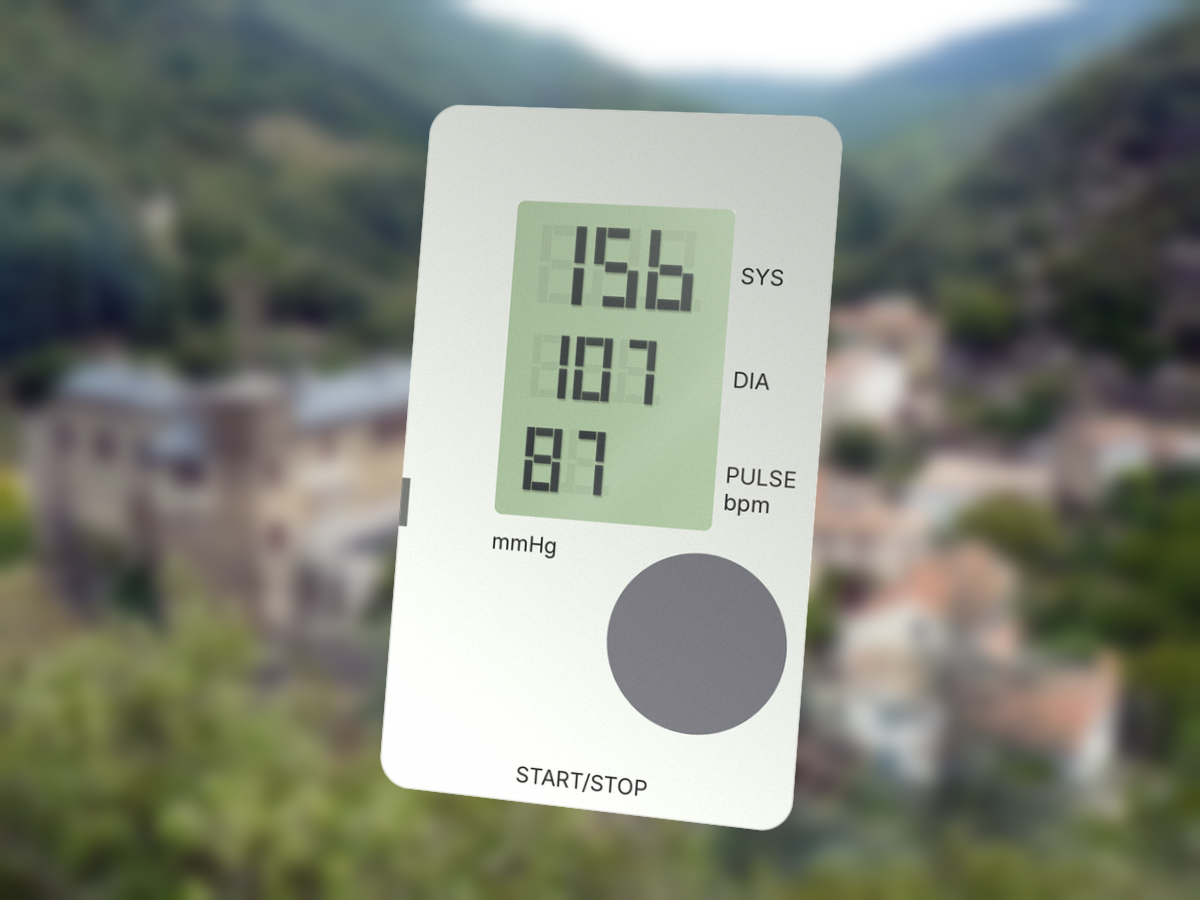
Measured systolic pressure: 156 mmHg
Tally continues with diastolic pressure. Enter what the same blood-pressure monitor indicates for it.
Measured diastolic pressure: 107 mmHg
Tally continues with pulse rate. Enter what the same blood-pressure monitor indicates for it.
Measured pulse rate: 87 bpm
